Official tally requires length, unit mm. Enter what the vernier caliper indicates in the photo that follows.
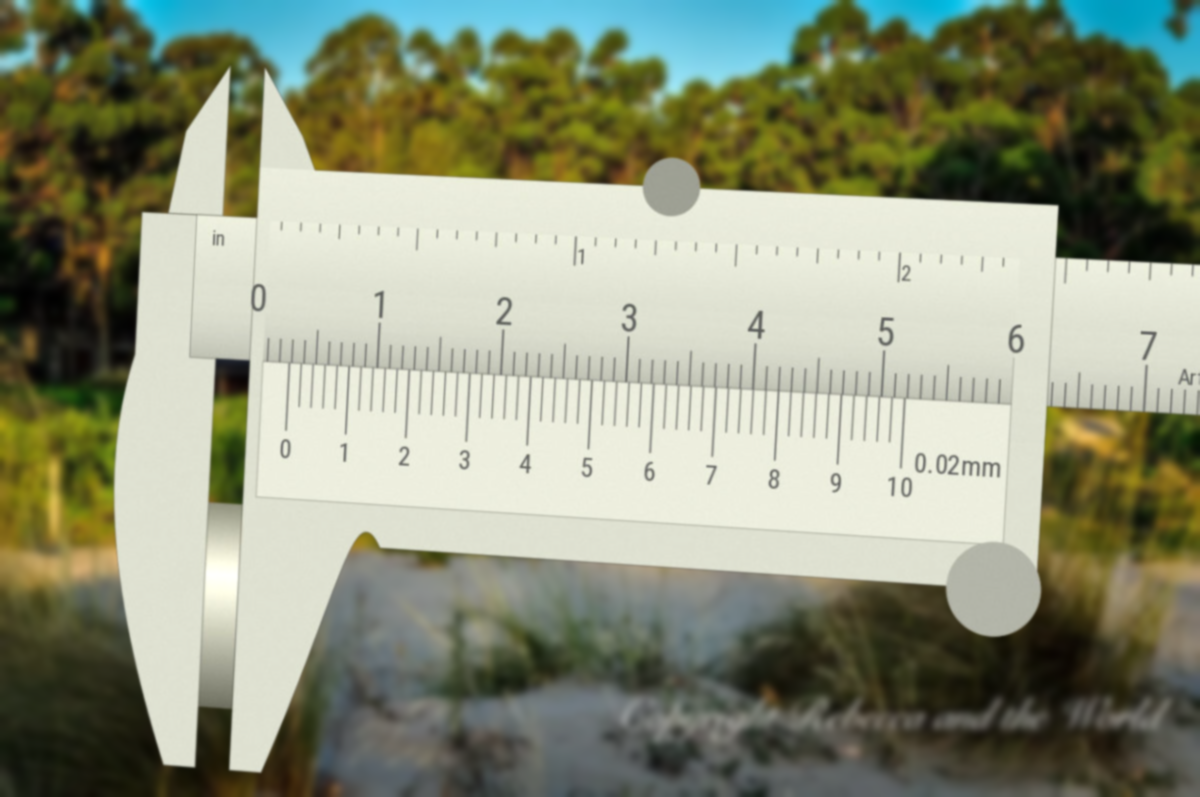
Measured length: 2.8 mm
